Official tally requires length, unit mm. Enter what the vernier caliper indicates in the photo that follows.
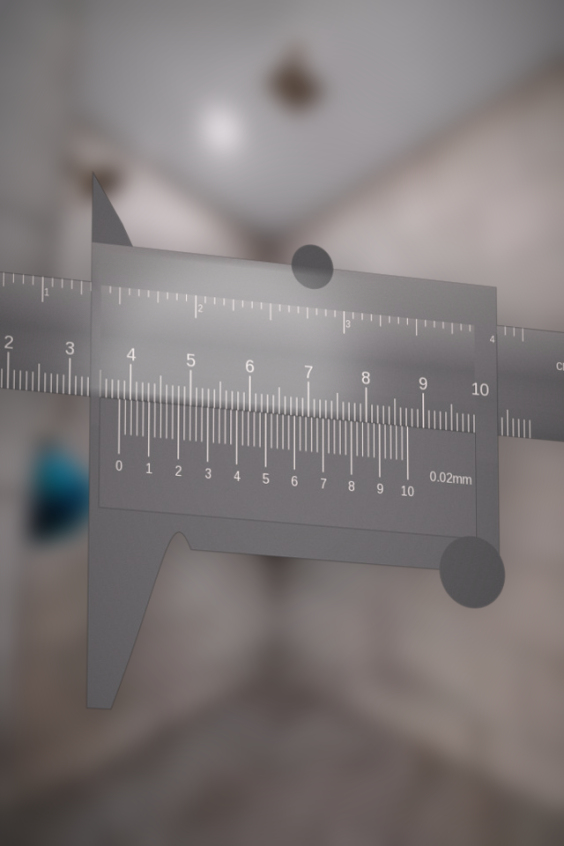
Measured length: 38.2 mm
